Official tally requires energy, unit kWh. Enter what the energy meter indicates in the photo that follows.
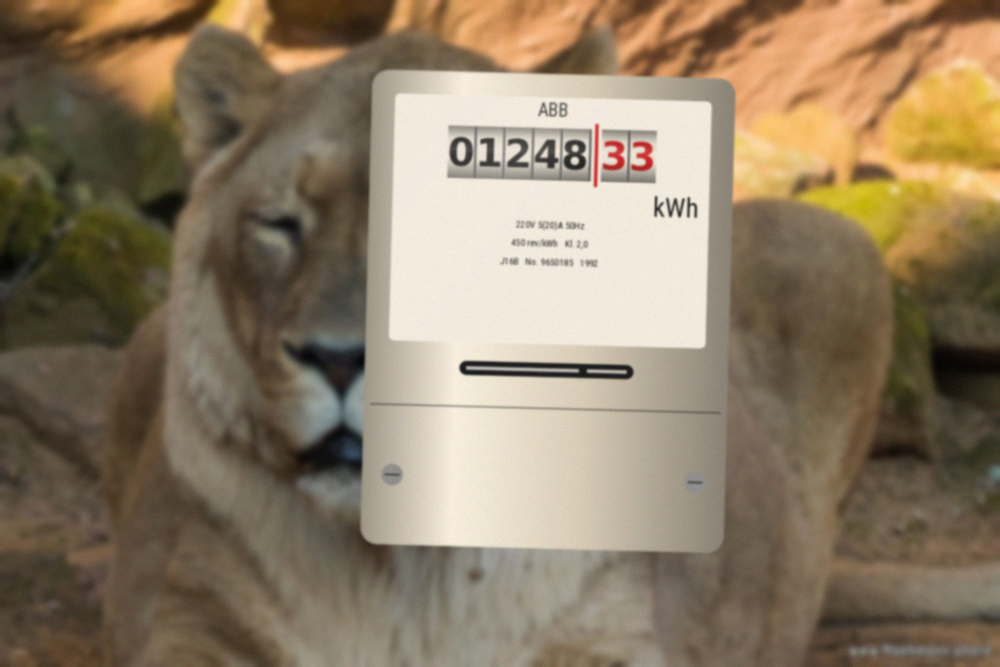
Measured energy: 1248.33 kWh
